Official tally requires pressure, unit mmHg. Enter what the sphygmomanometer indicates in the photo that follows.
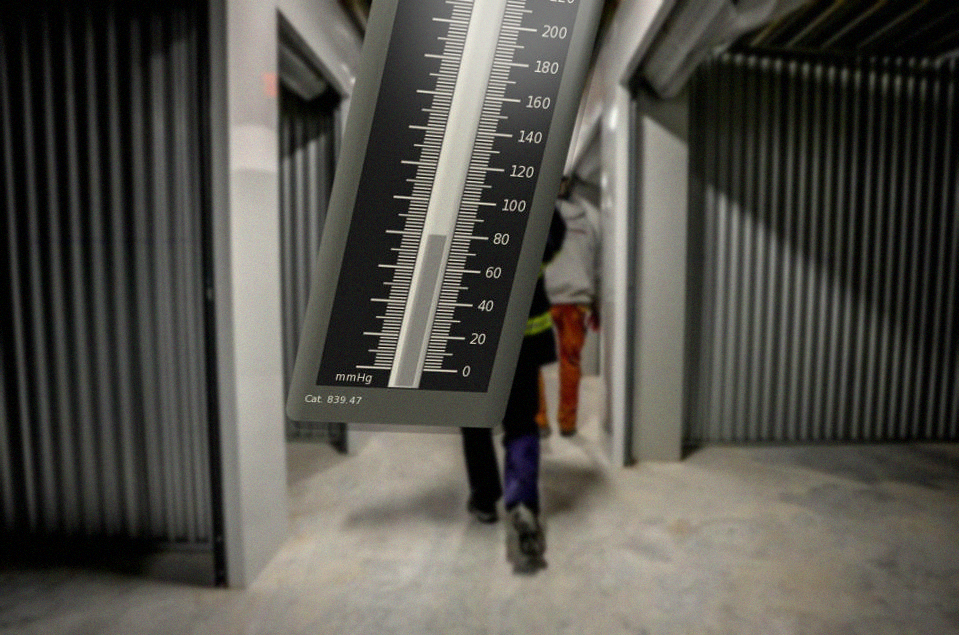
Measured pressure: 80 mmHg
